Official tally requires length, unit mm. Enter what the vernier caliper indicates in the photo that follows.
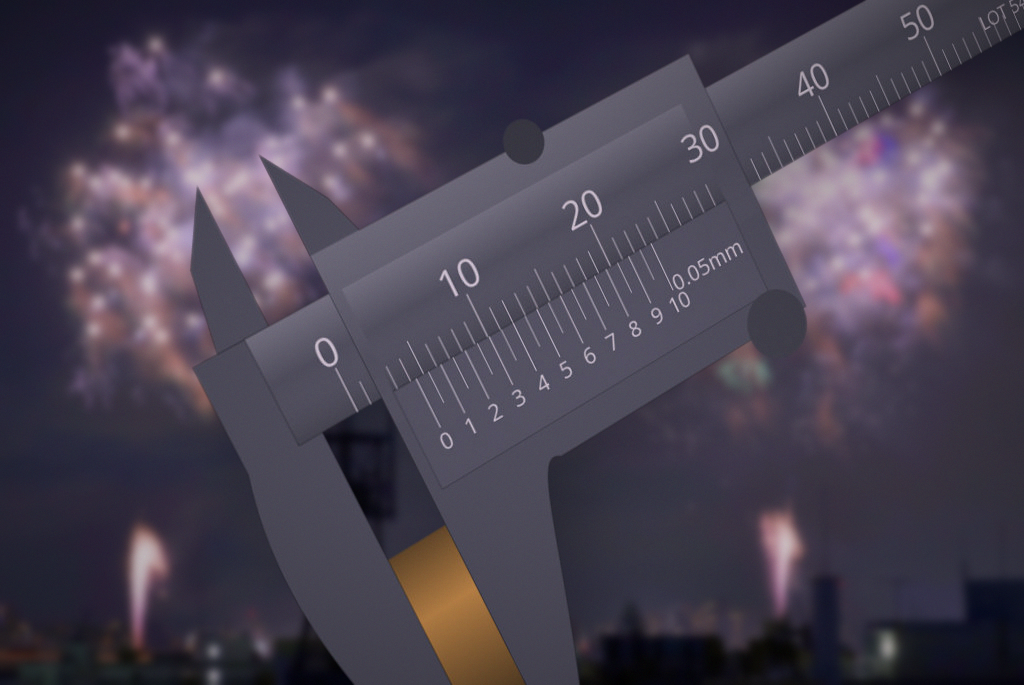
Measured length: 4.4 mm
